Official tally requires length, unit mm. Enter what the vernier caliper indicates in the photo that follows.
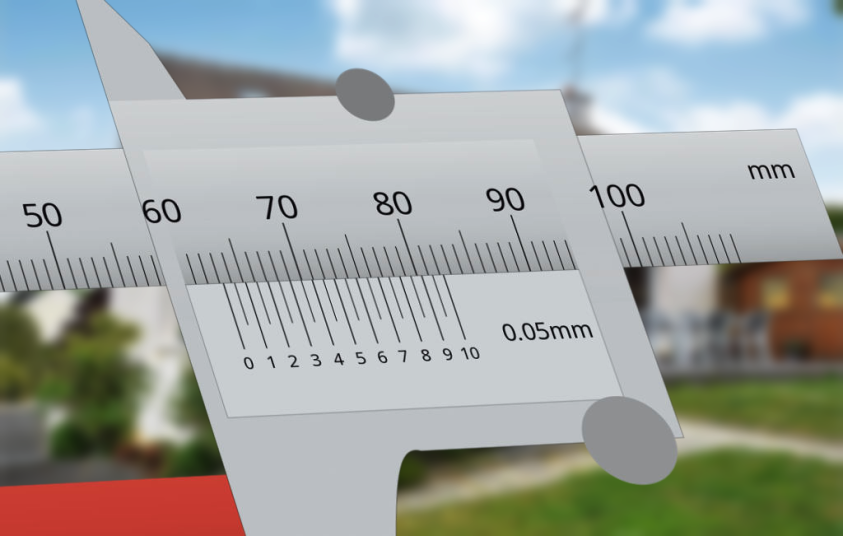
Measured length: 63.3 mm
